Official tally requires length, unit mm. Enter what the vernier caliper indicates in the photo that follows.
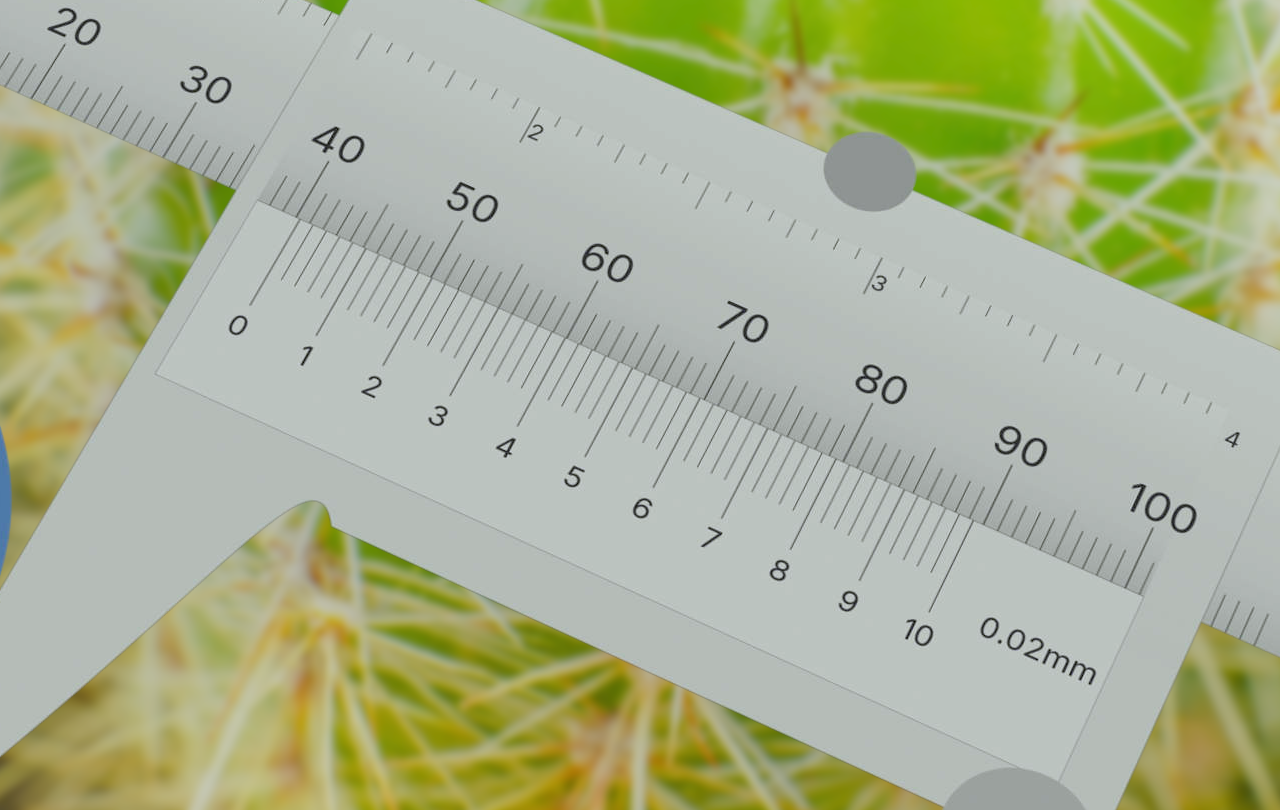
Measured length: 40.3 mm
